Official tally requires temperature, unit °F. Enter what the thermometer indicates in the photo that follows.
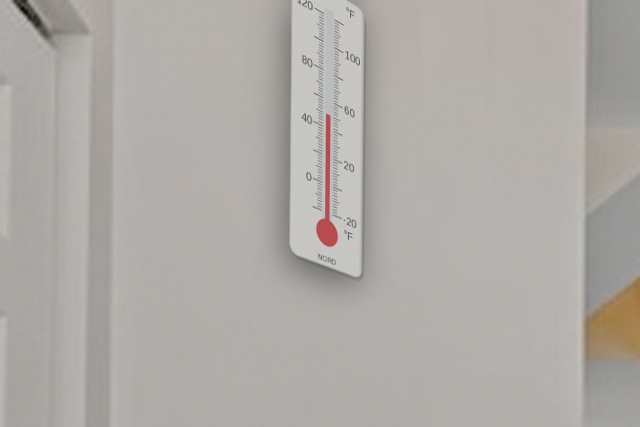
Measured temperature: 50 °F
